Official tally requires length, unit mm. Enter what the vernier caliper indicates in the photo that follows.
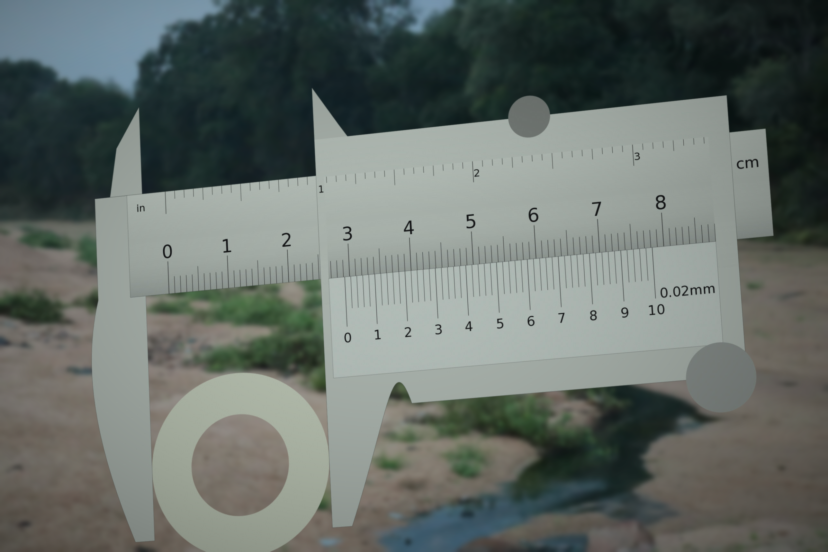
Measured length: 29.2 mm
